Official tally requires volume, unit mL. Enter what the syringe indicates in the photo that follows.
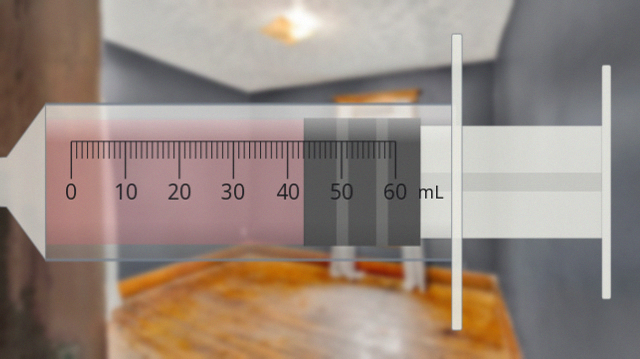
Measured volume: 43 mL
